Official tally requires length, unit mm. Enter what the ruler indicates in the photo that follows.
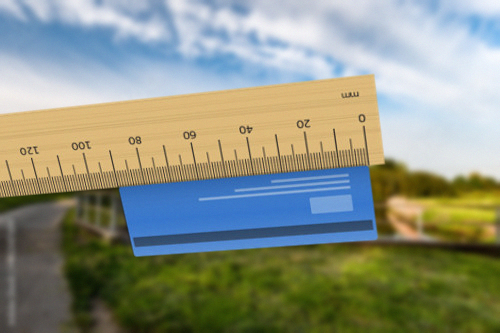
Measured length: 90 mm
